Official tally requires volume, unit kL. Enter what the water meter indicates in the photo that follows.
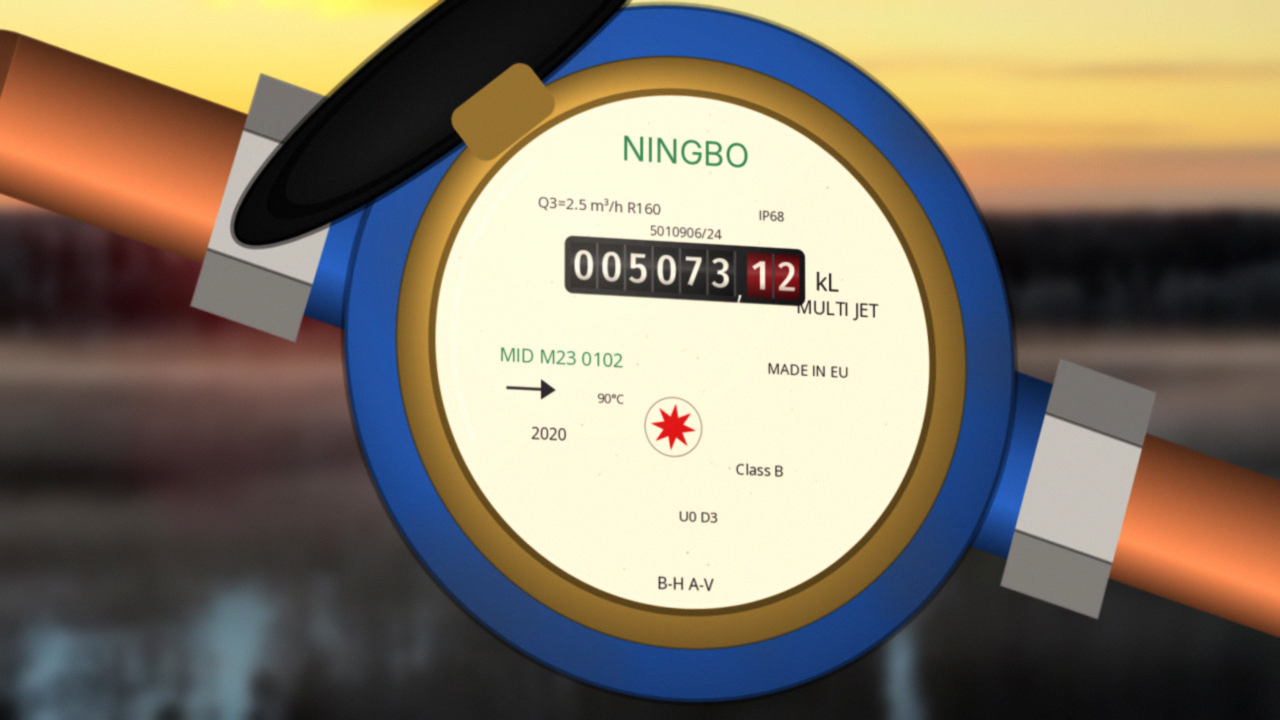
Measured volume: 5073.12 kL
